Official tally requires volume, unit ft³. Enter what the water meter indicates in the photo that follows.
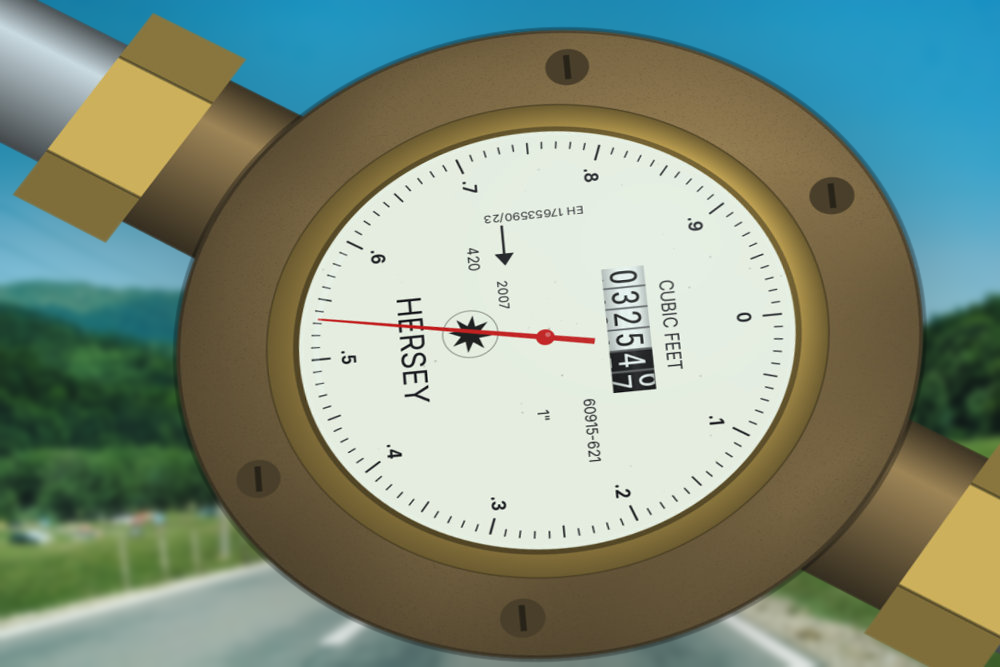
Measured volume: 32546.53 ft³
